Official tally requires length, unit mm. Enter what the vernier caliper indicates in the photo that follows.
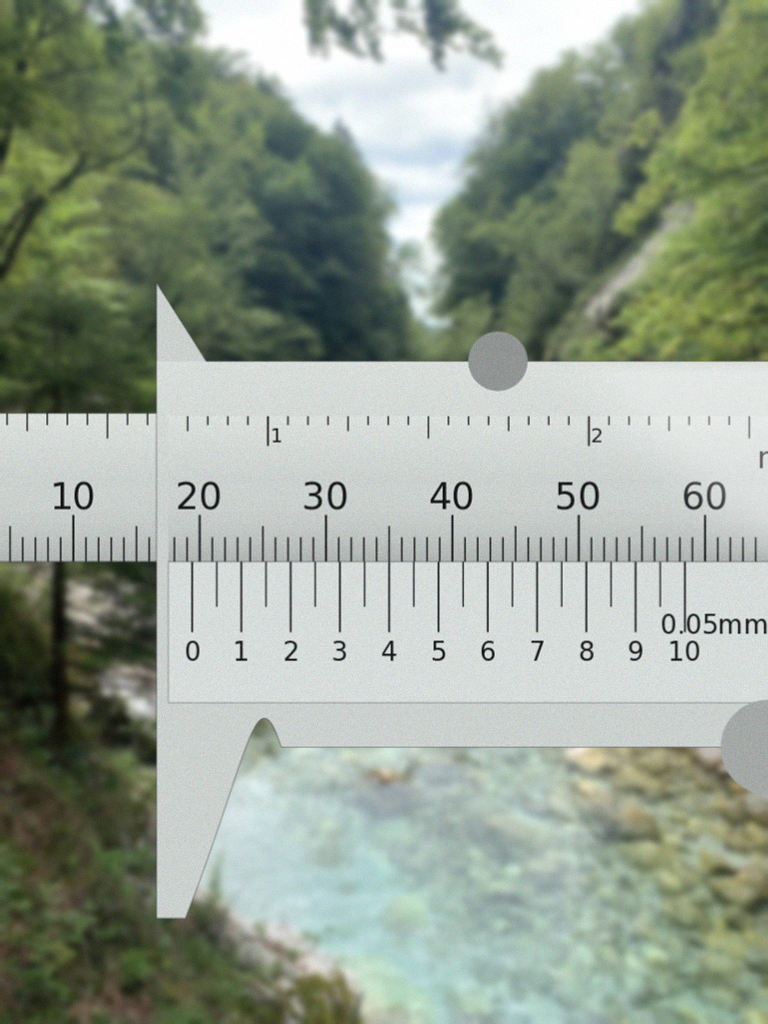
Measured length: 19.4 mm
